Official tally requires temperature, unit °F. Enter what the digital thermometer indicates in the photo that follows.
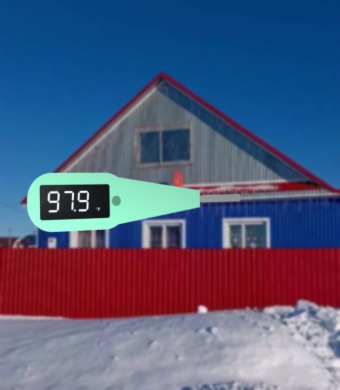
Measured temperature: 97.9 °F
